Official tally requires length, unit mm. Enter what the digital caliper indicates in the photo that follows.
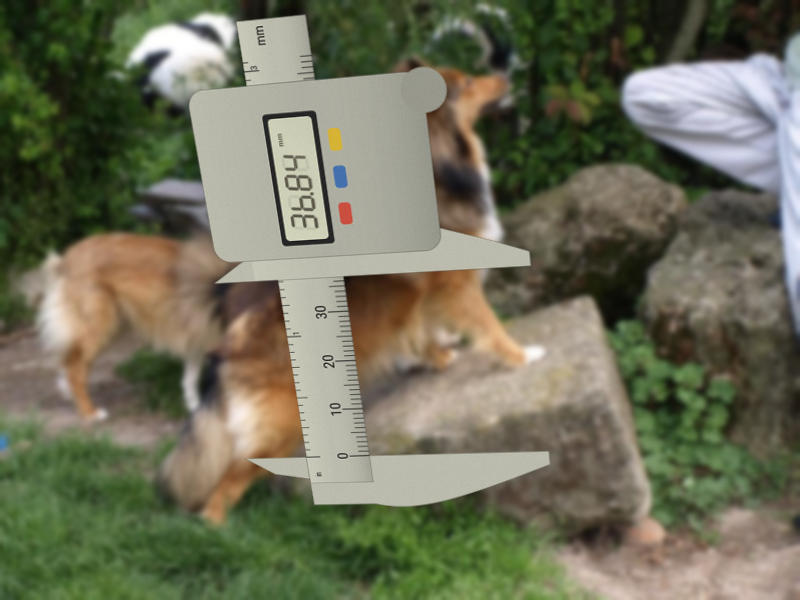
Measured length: 36.84 mm
